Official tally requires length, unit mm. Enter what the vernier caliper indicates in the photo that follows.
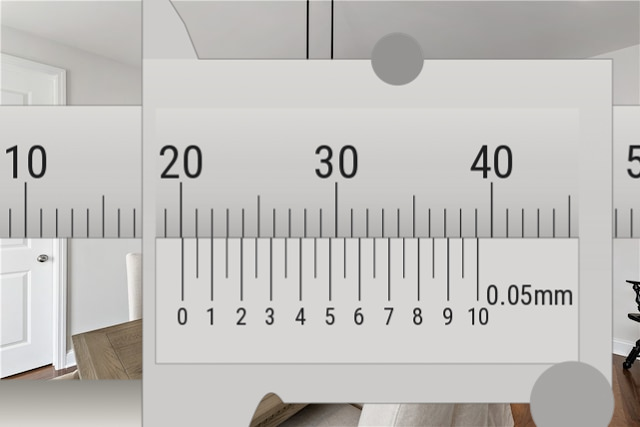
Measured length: 20.1 mm
